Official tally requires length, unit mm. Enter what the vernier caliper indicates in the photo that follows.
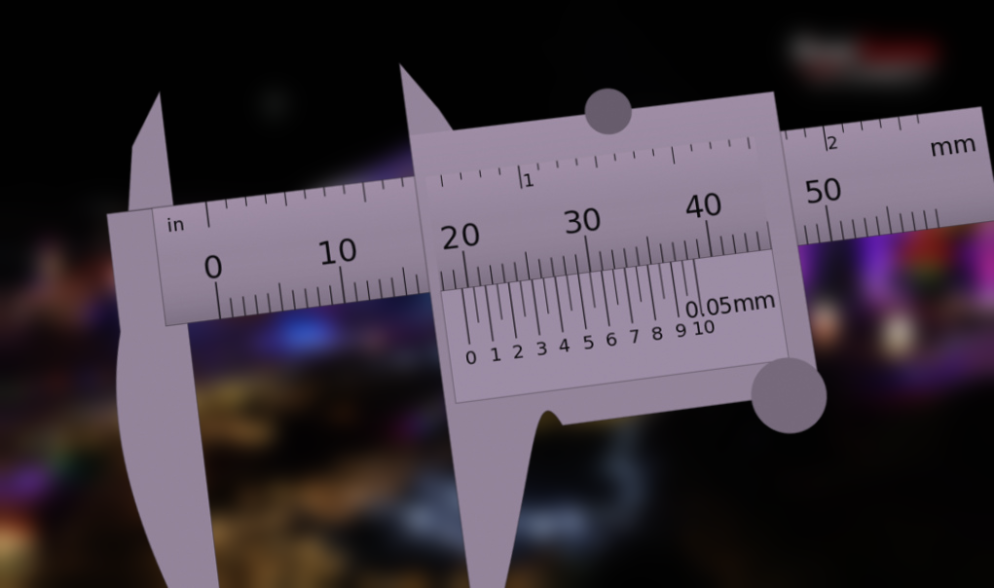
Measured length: 19.5 mm
